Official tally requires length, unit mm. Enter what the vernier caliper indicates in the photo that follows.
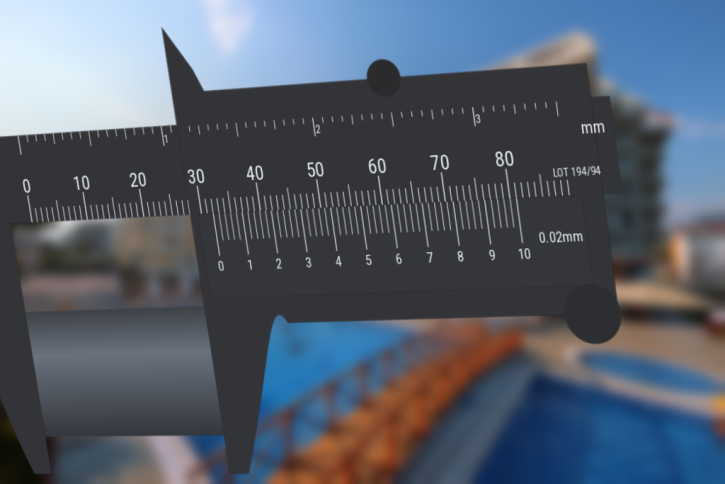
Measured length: 32.0 mm
